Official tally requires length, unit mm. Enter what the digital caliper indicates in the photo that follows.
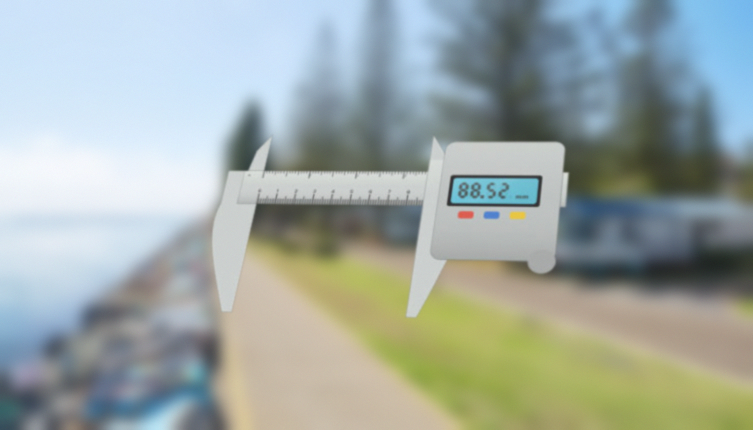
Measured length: 88.52 mm
